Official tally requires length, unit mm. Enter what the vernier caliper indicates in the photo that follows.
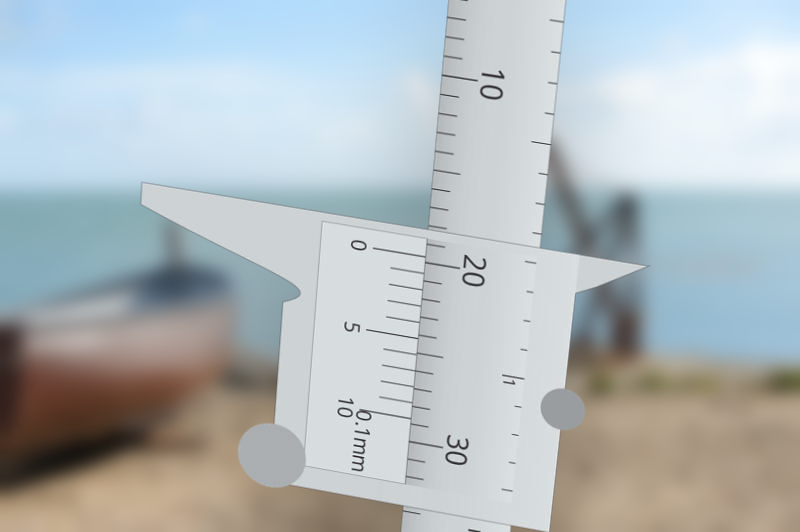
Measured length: 19.7 mm
